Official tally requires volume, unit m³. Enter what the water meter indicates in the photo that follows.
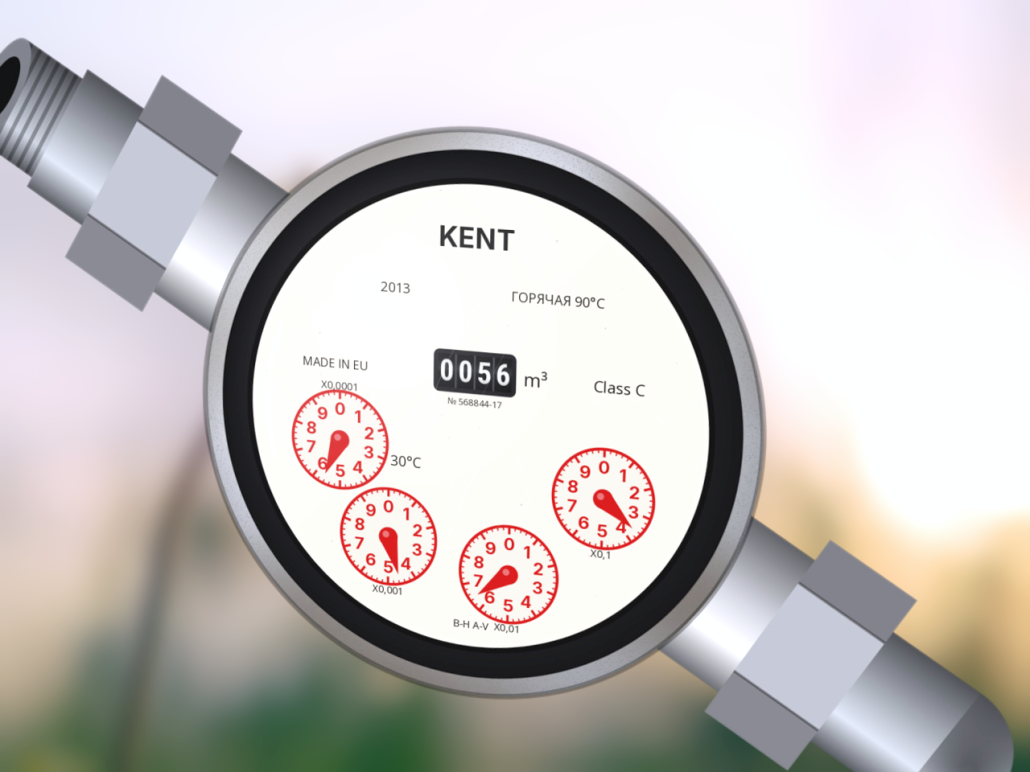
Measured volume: 56.3645 m³
